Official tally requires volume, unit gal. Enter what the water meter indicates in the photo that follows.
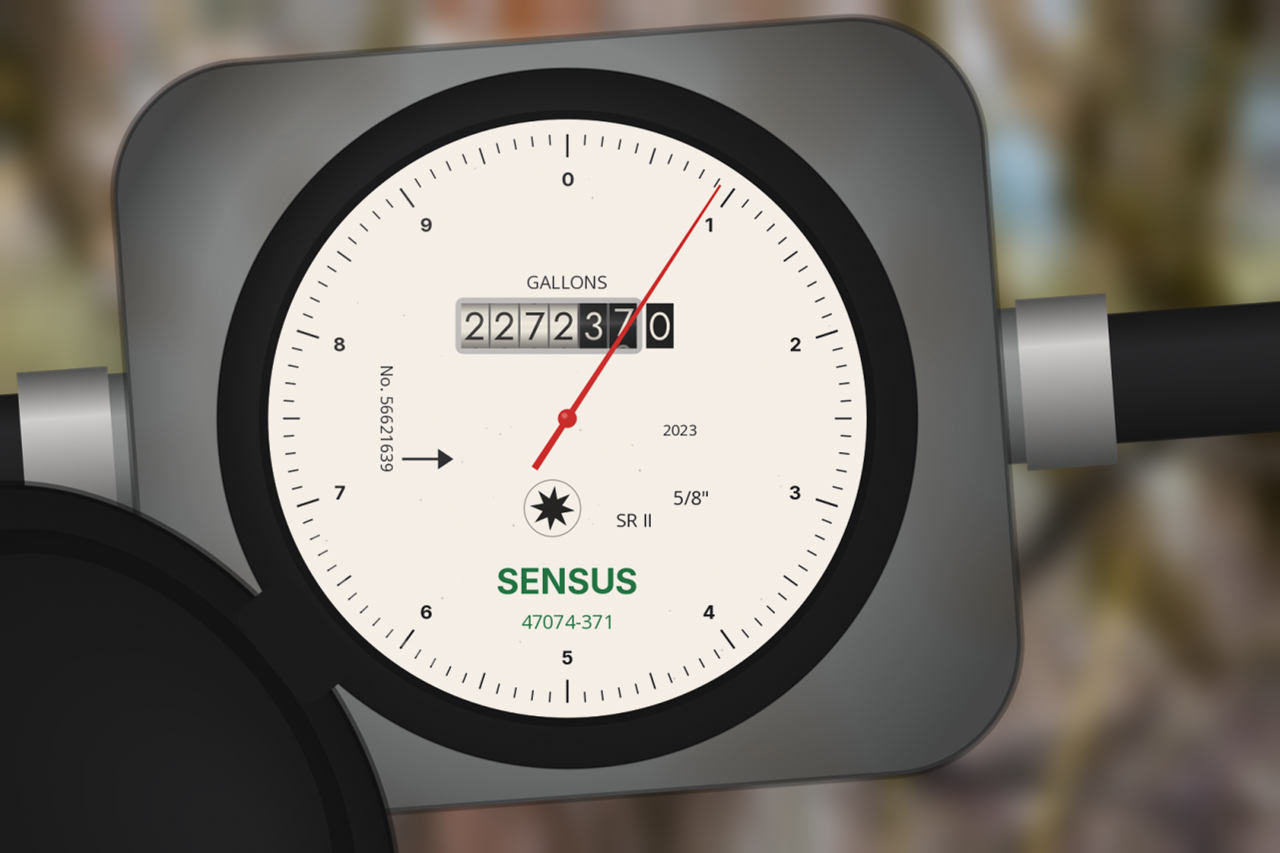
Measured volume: 2272370.9 gal
